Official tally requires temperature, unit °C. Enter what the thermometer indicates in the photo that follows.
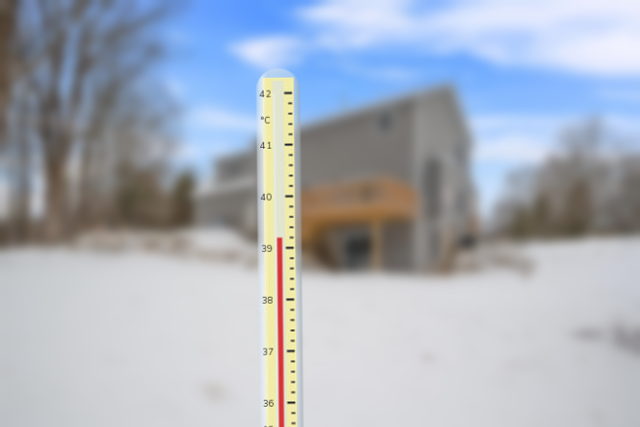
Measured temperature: 39.2 °C
